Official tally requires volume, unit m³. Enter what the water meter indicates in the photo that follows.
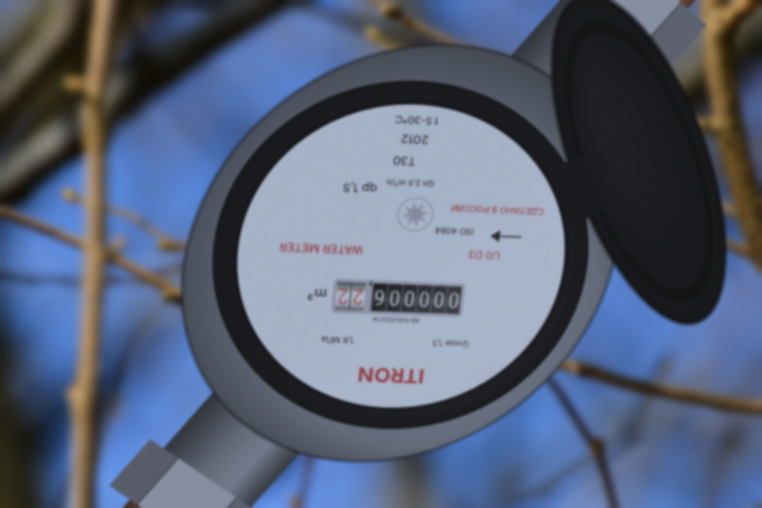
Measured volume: 6.22 m³
